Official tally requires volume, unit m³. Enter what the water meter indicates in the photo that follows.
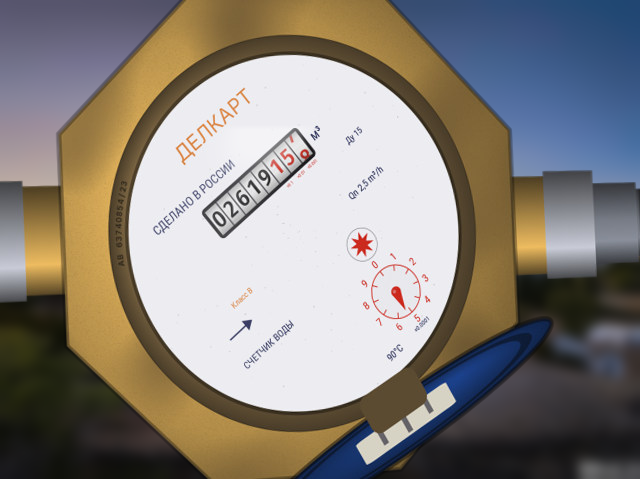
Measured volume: 2619.1575 m³
